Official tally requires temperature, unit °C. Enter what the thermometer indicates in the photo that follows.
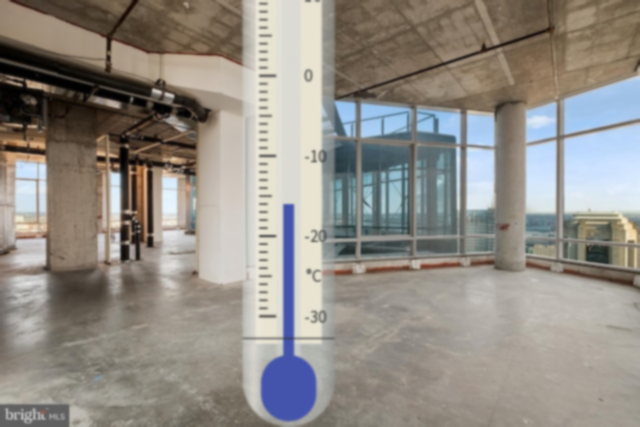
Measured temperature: -16 °C
